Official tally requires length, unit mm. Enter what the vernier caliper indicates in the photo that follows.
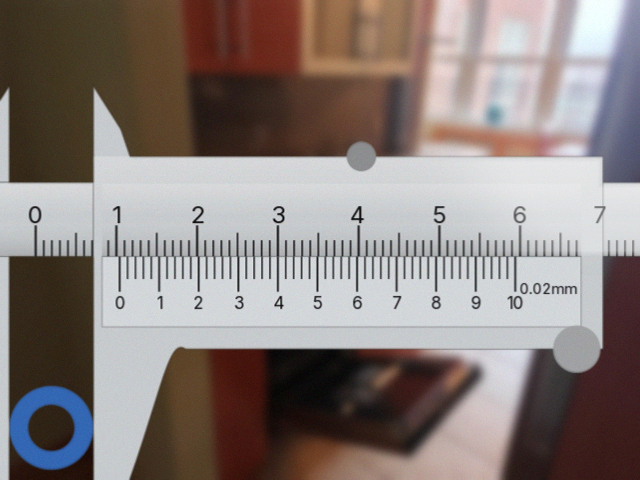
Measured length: 10.4 mm
